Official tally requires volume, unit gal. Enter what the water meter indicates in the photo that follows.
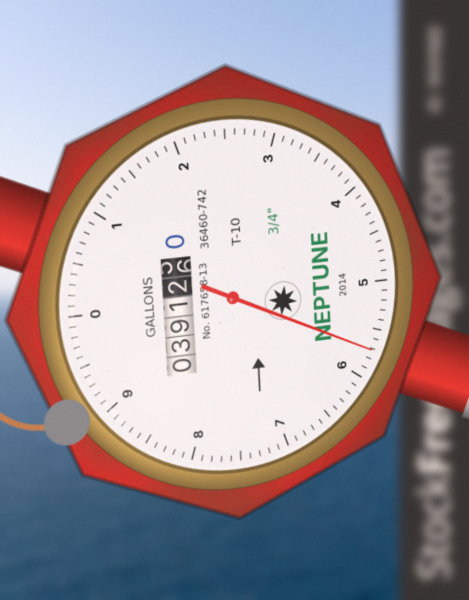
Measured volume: 391255.7 gal
